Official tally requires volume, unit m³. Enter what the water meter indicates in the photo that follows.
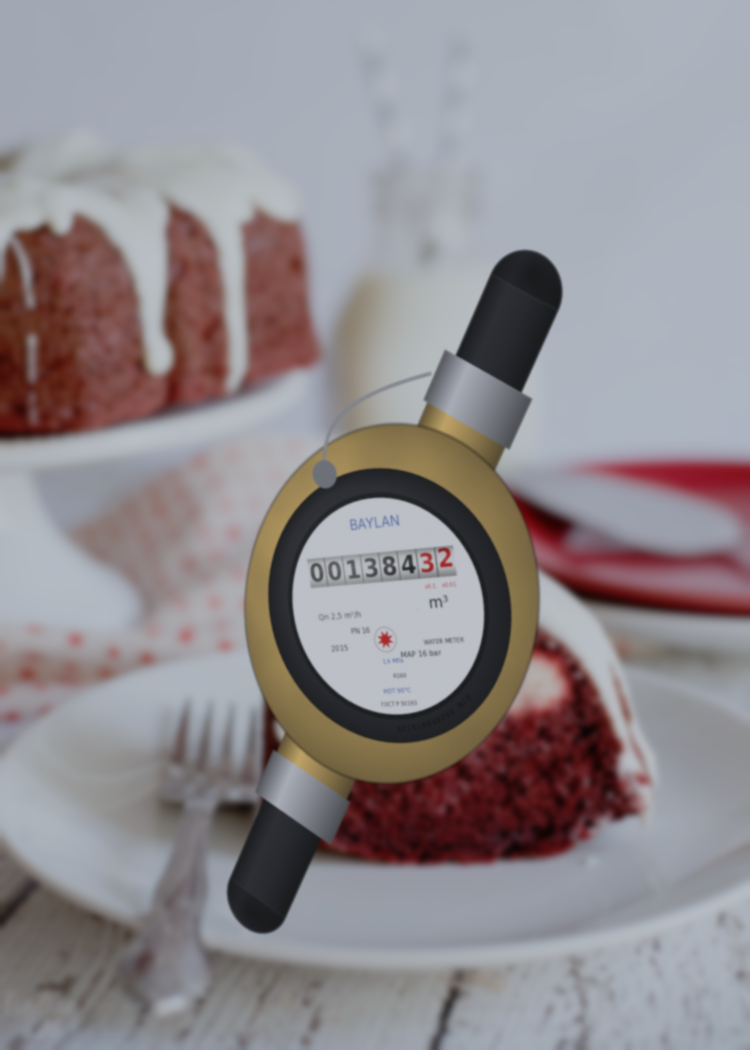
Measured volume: 1384.32 m³
